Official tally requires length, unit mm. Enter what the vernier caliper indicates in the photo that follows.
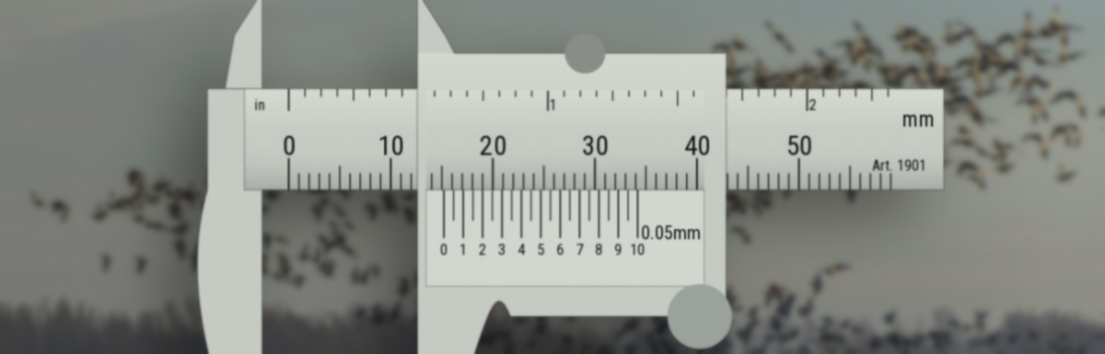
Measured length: 15.2 mm
